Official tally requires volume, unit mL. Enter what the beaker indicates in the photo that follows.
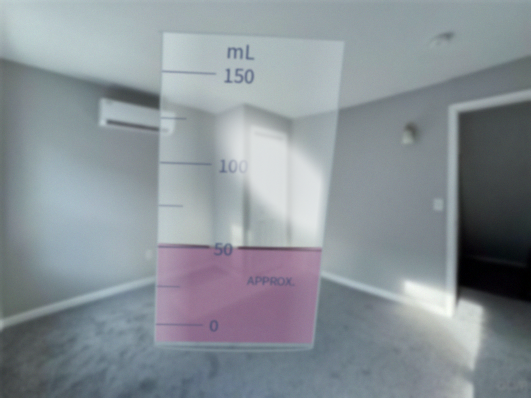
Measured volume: 50 mL
